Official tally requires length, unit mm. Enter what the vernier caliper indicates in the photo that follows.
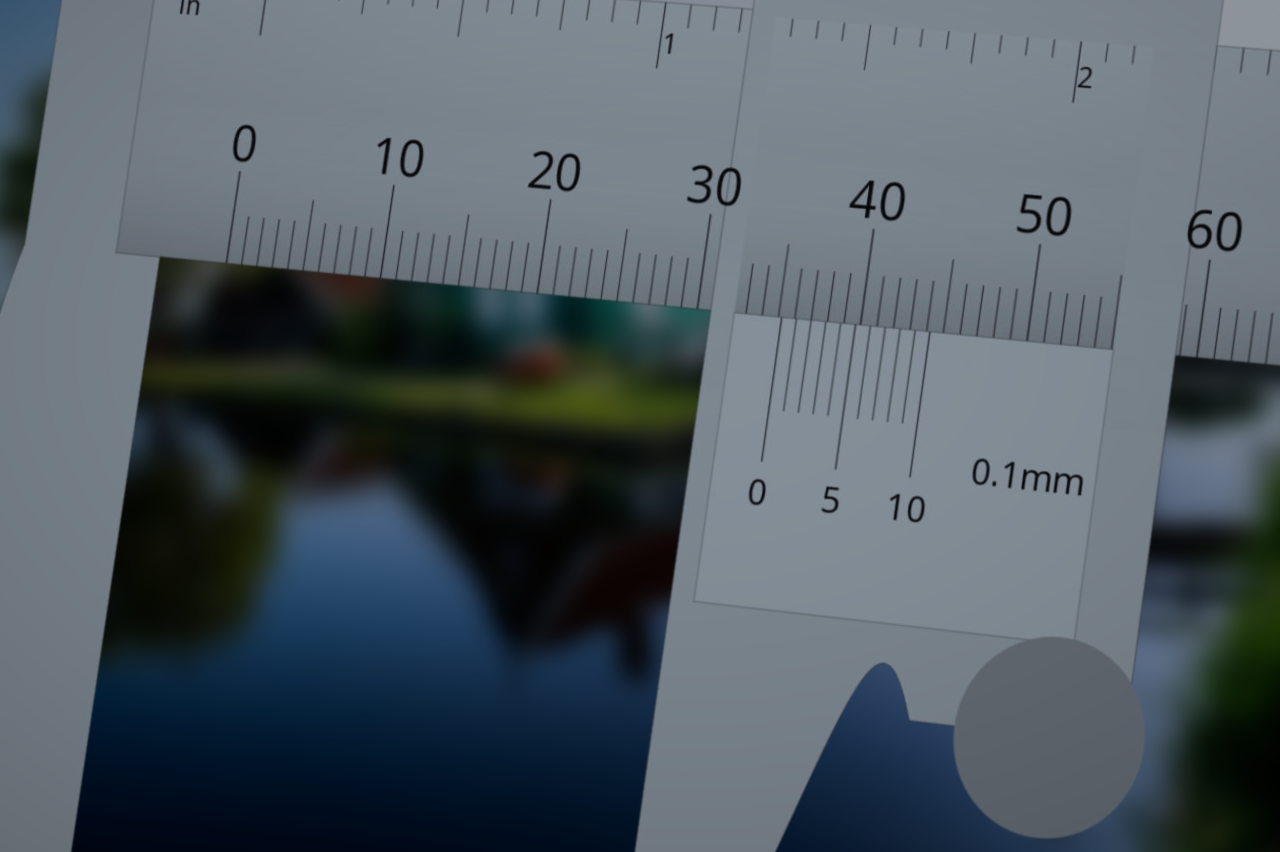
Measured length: 35.2 mm
